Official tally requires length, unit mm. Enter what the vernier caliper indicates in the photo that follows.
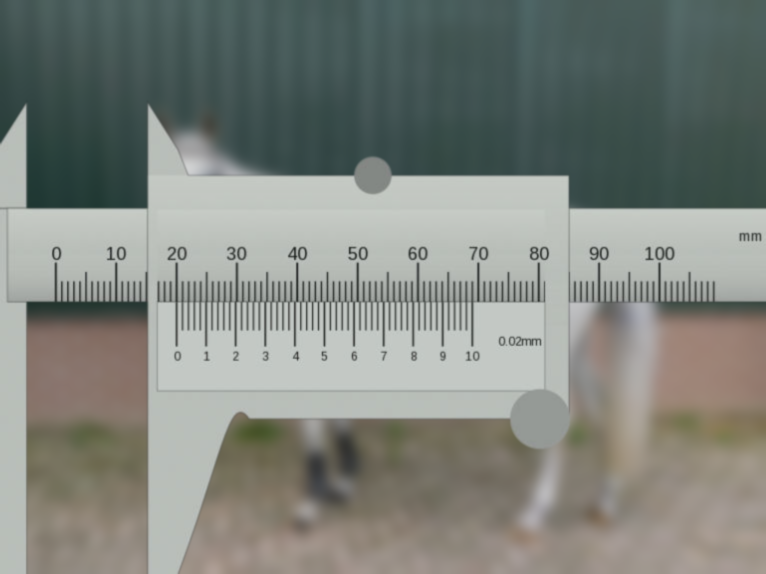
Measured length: 20.0 mm
